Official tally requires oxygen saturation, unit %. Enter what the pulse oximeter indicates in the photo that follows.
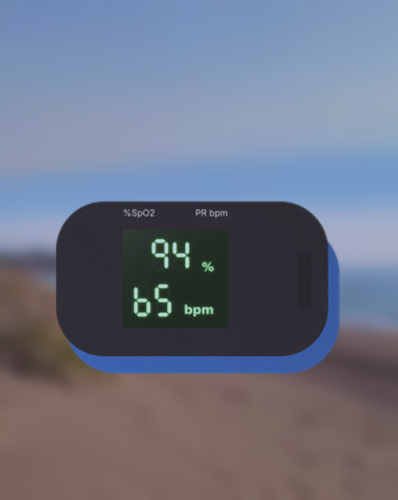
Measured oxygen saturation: 94 %
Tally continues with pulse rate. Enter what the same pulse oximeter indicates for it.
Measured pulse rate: 65 bpm
